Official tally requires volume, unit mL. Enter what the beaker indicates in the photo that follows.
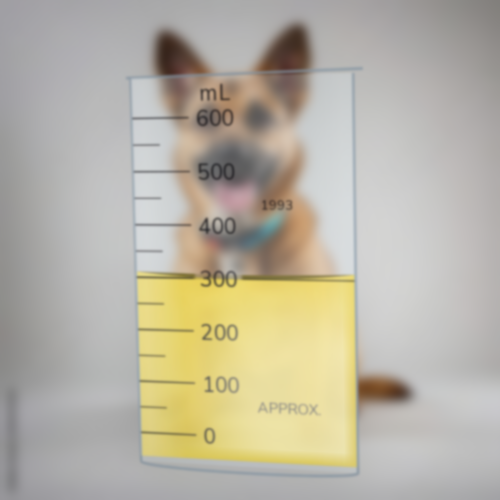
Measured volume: 300 mL
